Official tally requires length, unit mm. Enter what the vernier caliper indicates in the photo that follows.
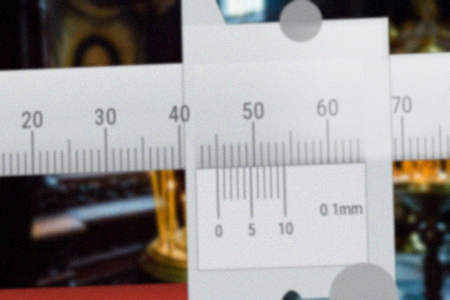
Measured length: 45.0 mm
